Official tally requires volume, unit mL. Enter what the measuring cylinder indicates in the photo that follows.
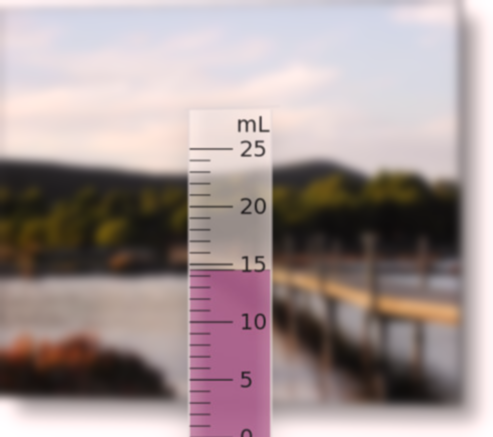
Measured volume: 14.5 mL
